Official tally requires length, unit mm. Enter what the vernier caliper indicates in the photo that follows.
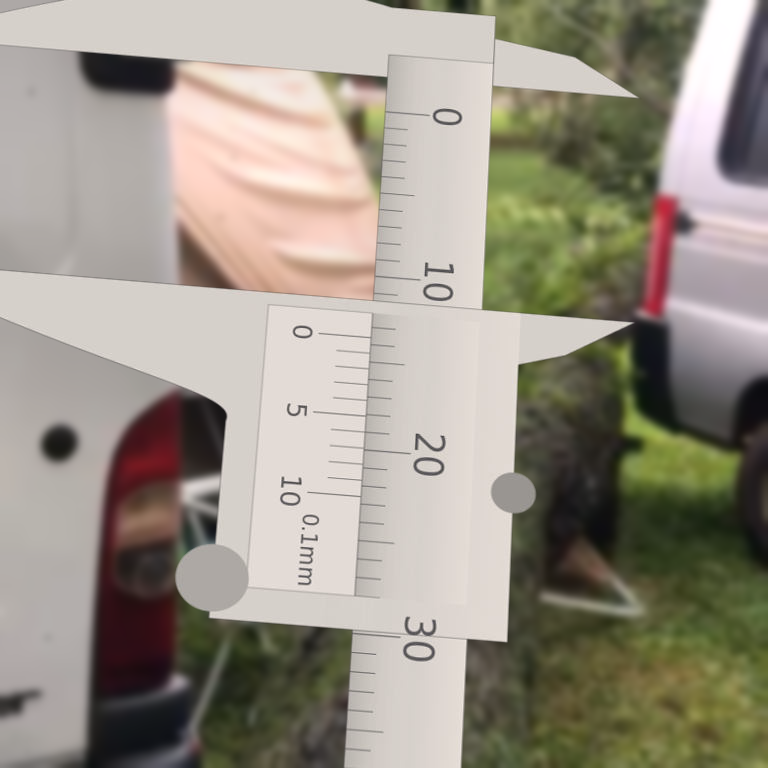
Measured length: 13.6 mm
